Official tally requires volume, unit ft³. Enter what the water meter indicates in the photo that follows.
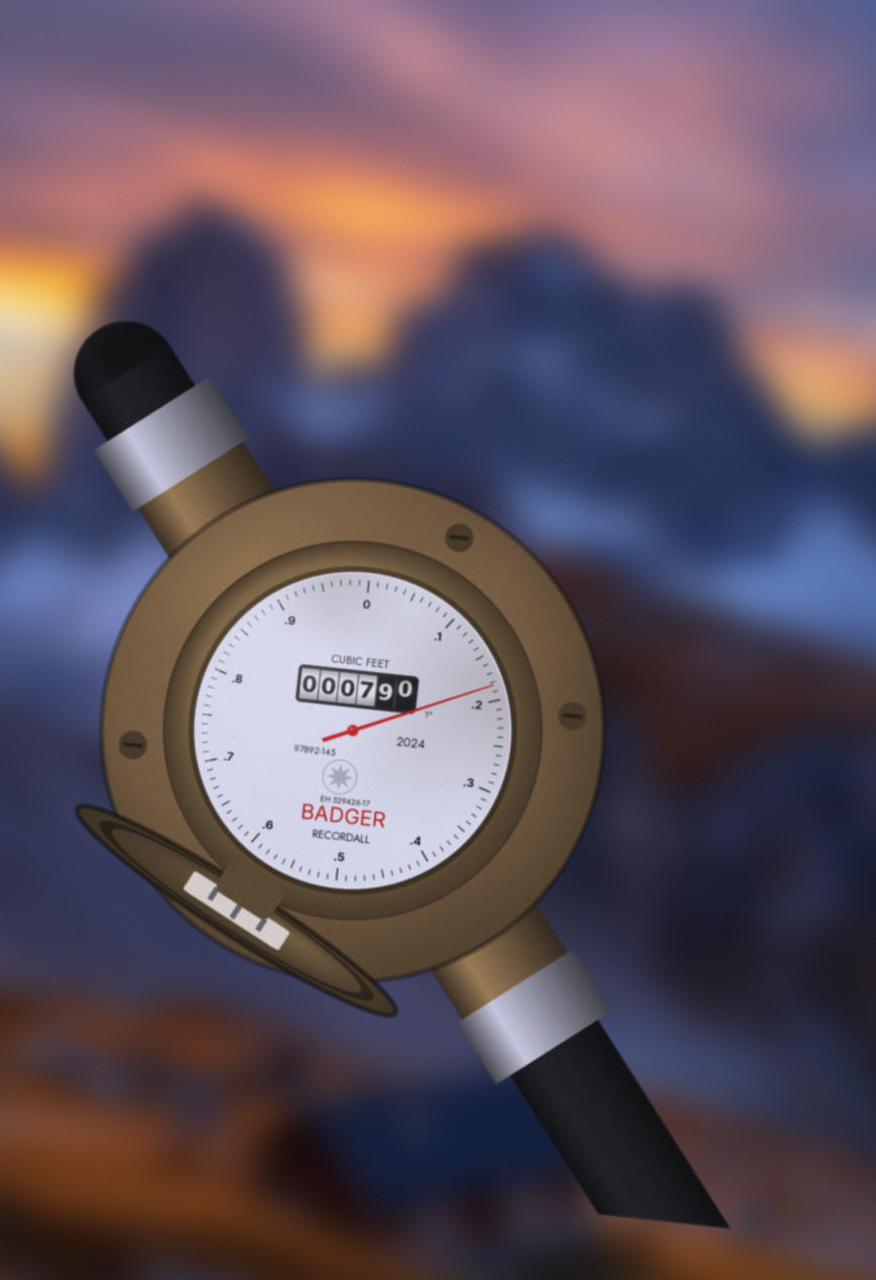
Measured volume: 790.18 ft³
